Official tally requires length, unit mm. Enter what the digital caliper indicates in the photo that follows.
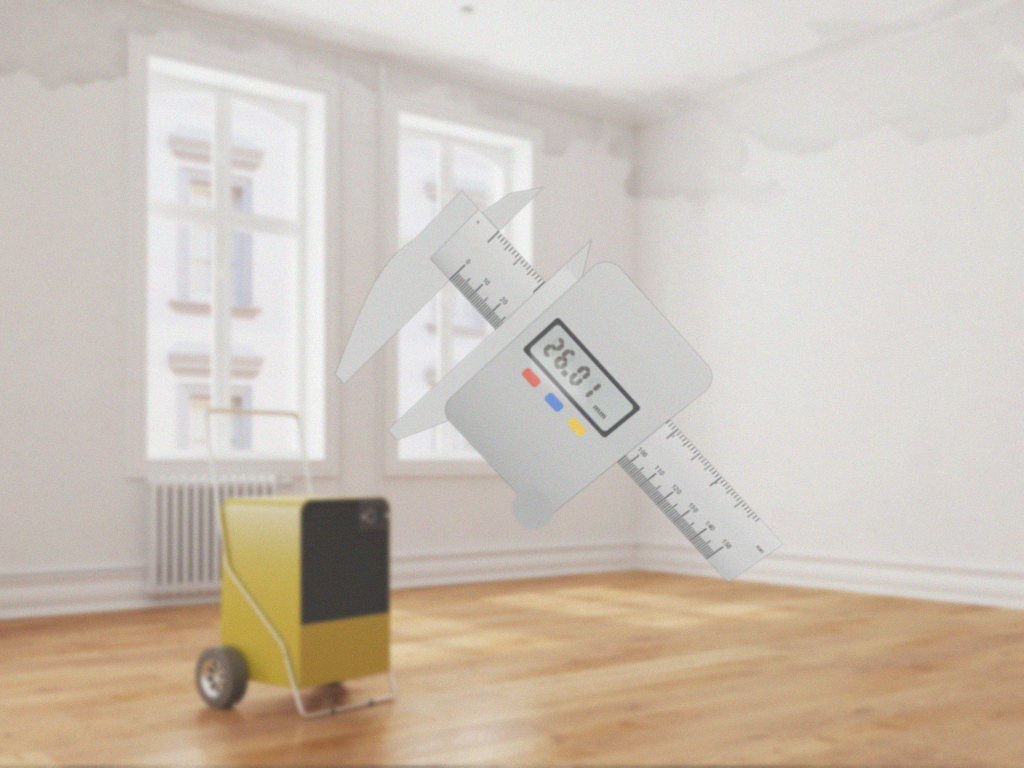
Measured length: 26.01 mm
